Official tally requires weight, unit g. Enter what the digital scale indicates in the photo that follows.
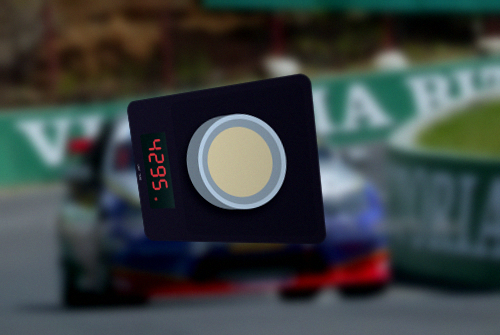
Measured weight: 4295 g
